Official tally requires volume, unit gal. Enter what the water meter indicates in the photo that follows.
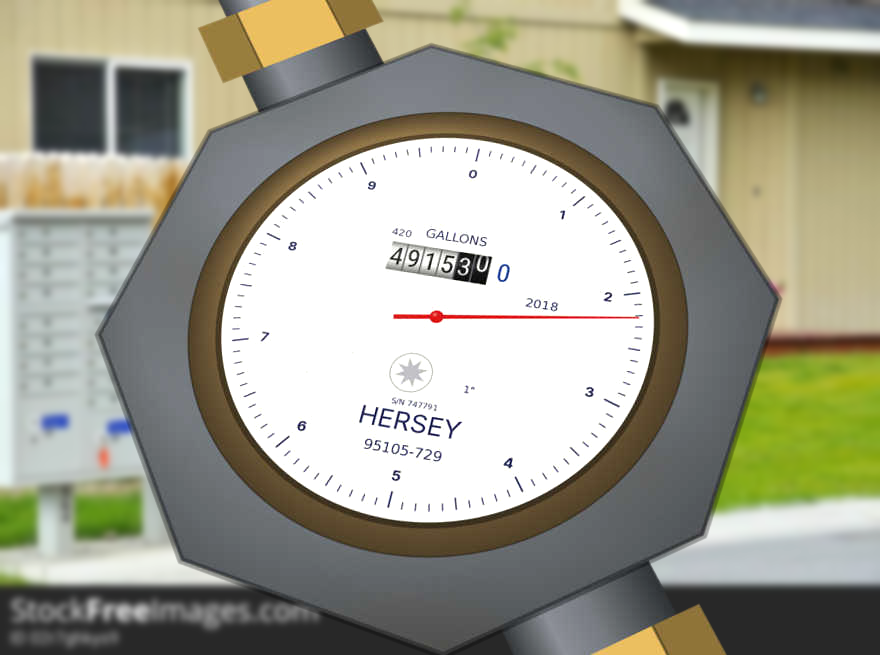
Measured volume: 4915302.2 gal
